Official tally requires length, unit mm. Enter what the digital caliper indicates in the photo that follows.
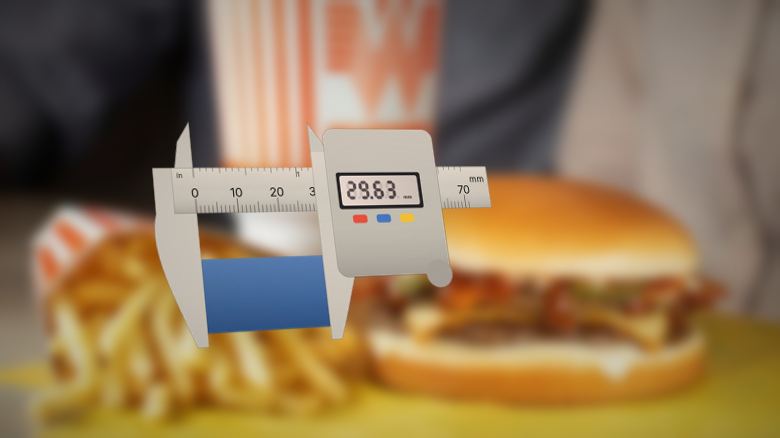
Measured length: 29.63 mm
